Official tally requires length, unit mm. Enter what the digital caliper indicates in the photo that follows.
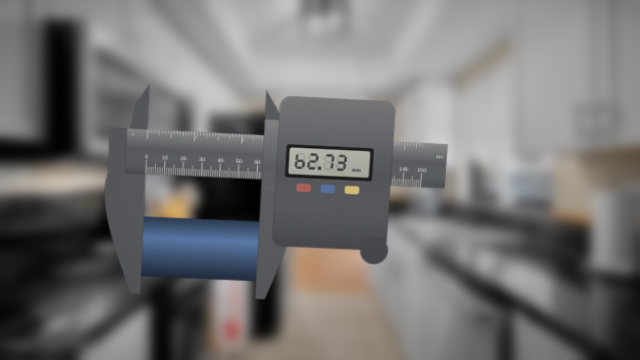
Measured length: 62.73 mm
